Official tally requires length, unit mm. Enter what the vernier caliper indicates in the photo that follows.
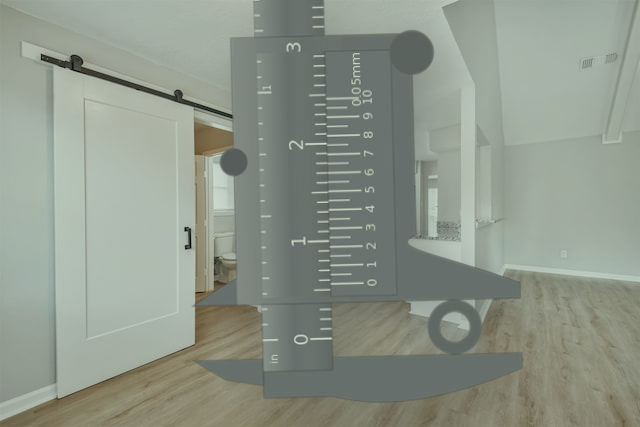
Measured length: 5.6 mm
